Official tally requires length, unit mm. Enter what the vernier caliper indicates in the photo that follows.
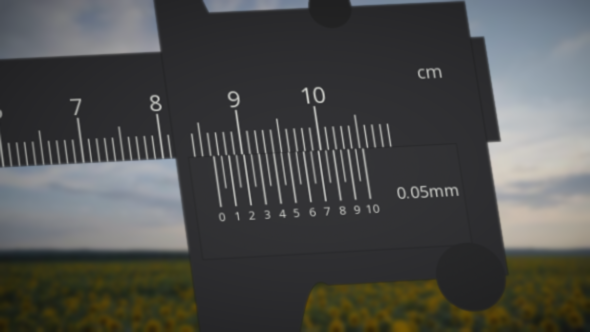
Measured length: 86.4 mm
